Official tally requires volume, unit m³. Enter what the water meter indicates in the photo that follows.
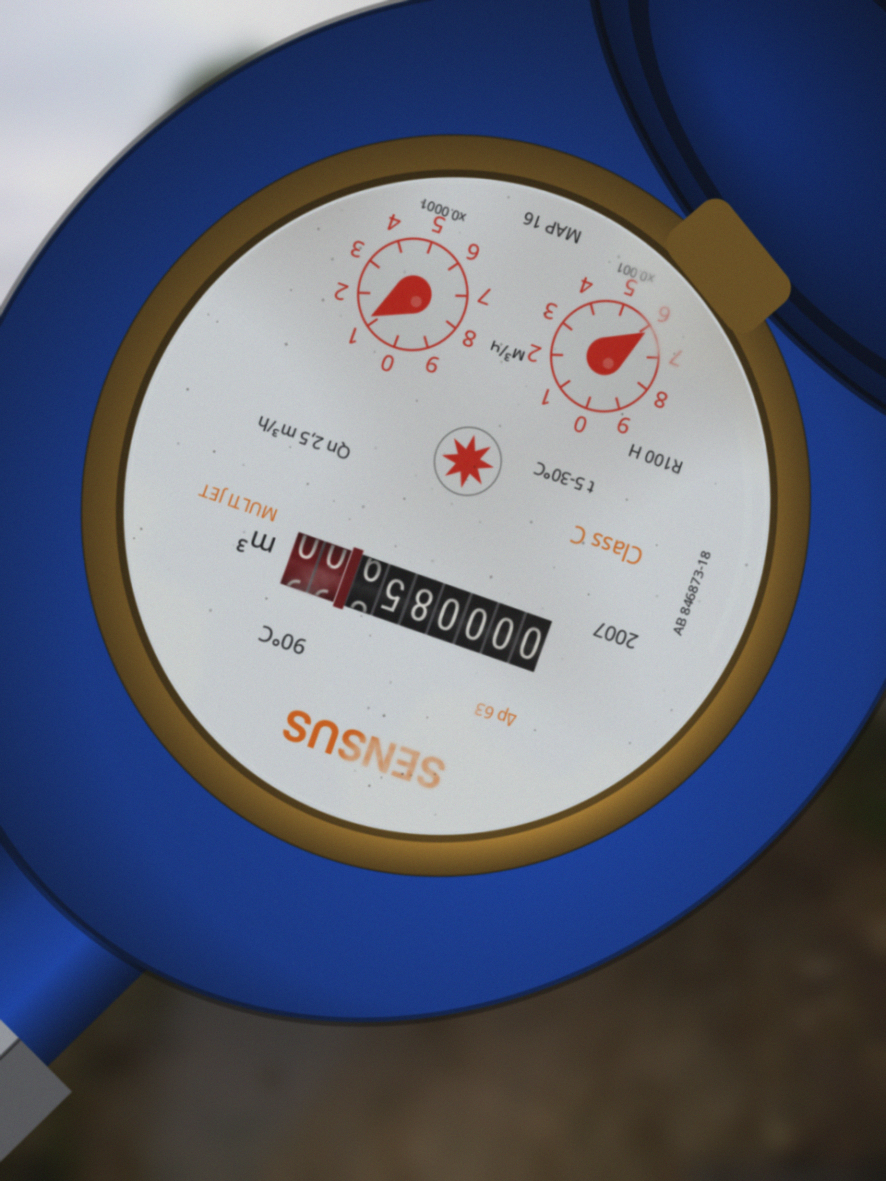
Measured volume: 858.9961 m³
